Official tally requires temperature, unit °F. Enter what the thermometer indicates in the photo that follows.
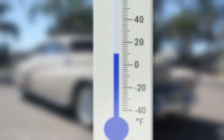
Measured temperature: 10 °F
